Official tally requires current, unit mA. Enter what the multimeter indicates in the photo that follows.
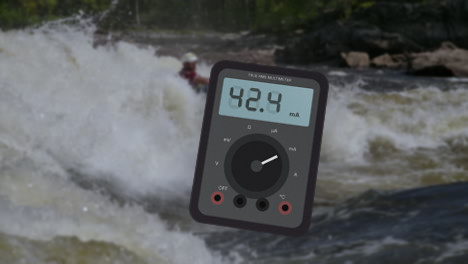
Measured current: 42.4 mA
